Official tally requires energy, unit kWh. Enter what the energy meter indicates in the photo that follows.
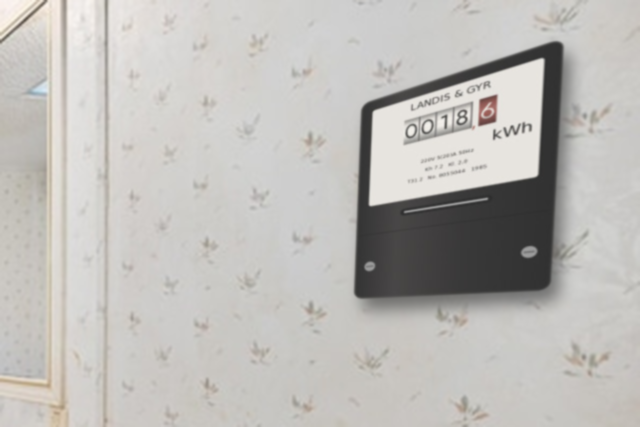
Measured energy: 18.6 kWh
